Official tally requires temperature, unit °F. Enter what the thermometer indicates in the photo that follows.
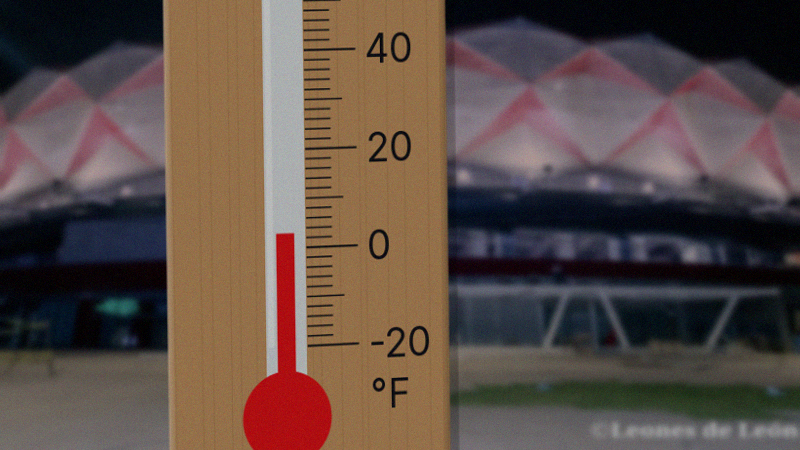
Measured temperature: 3 °F
